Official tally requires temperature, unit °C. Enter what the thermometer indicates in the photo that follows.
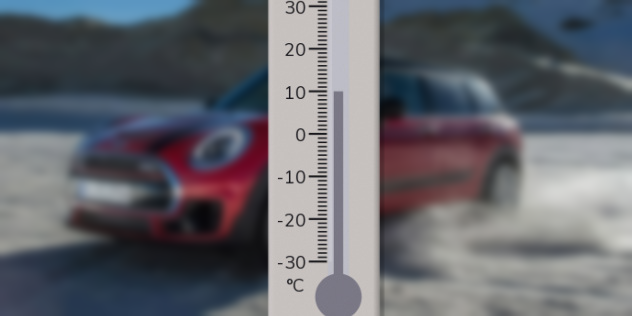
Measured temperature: 10 °C
